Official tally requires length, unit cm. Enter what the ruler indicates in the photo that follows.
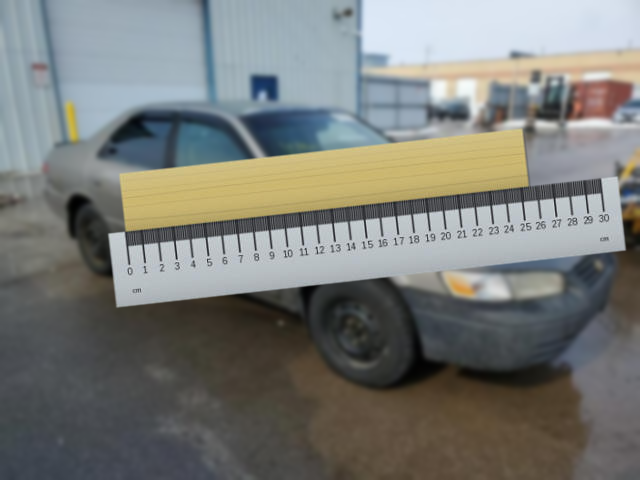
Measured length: 25.5 cm
